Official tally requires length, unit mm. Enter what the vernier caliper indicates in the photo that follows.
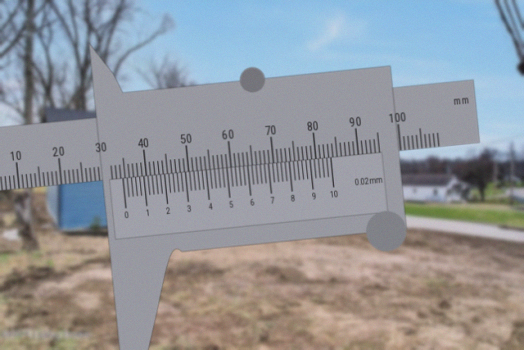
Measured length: 34.5 mm
